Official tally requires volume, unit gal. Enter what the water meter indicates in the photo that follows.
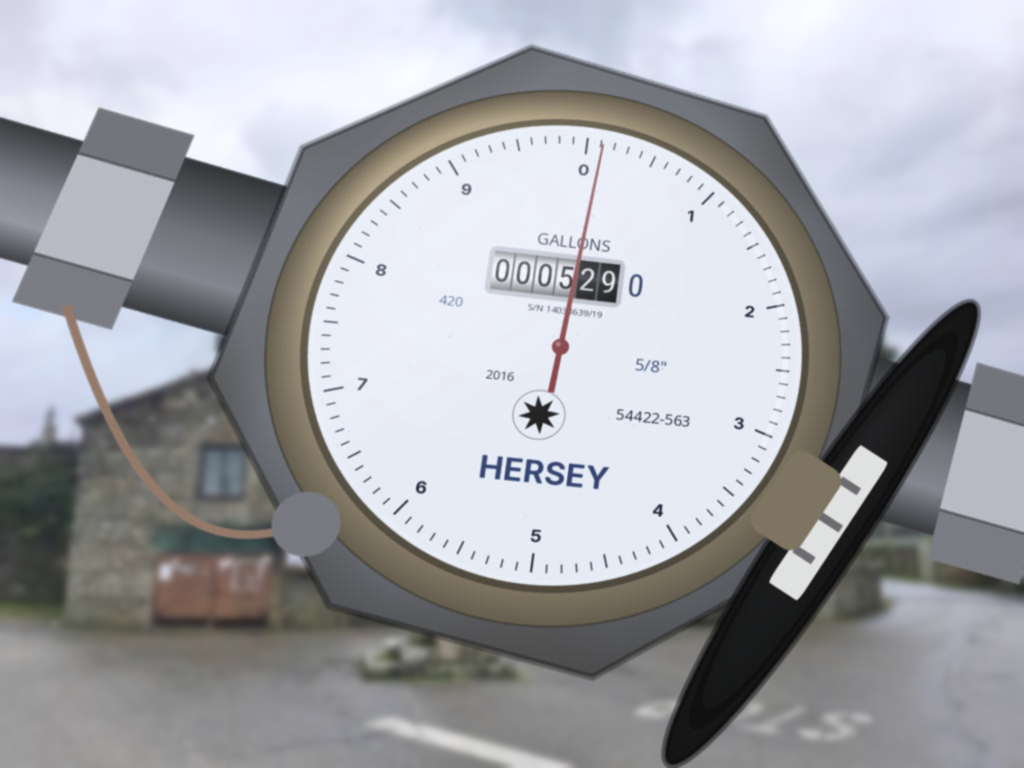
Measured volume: 5290.1 gal
